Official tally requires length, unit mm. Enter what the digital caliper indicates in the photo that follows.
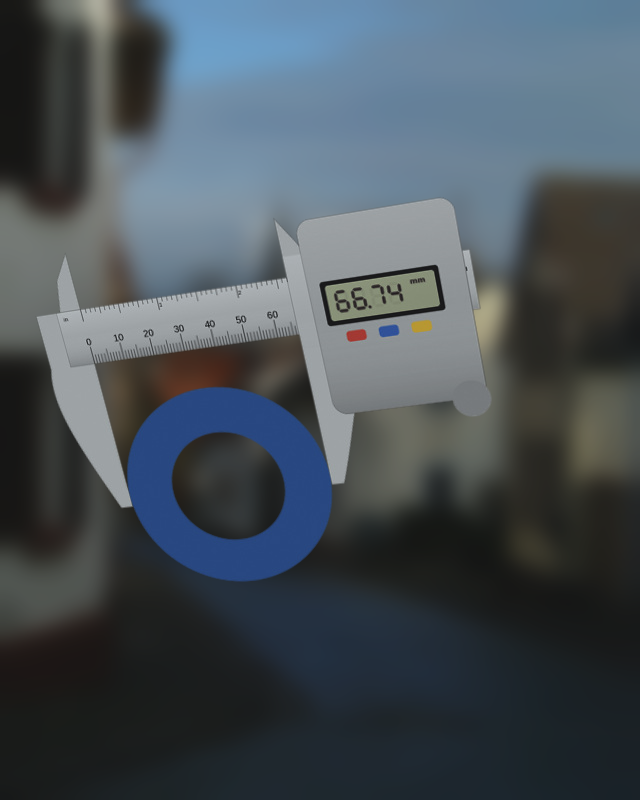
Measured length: 66.74 mm
